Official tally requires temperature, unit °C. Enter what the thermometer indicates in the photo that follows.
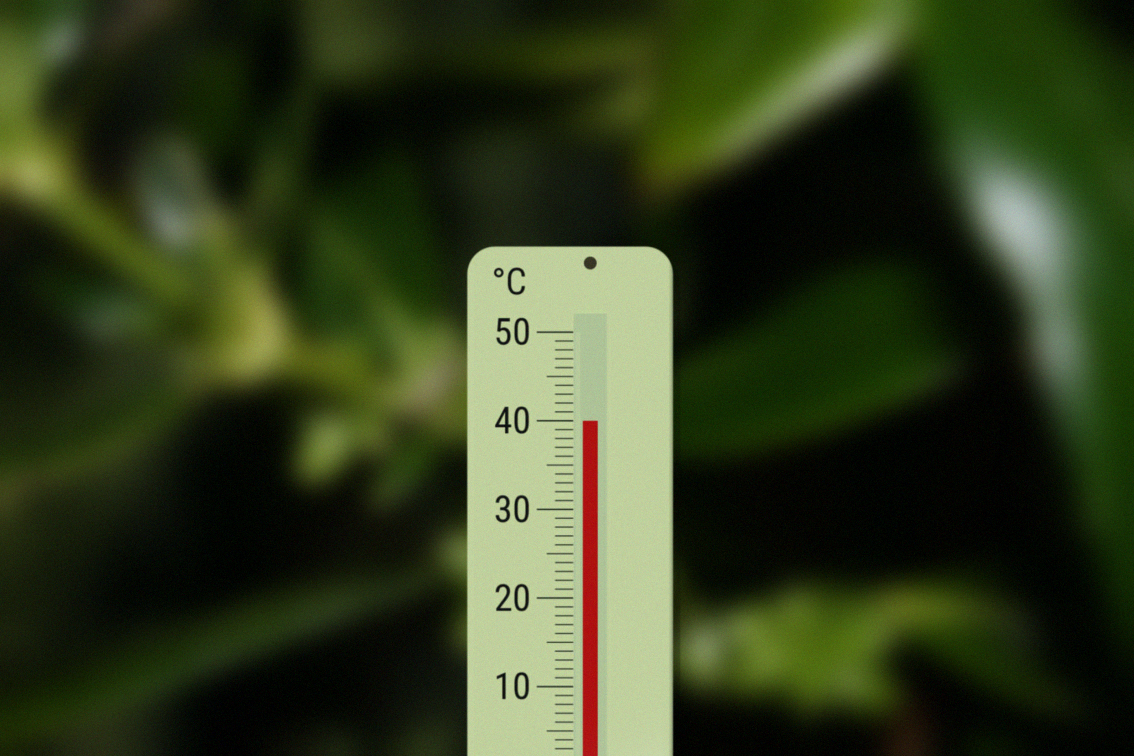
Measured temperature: 40 °C
